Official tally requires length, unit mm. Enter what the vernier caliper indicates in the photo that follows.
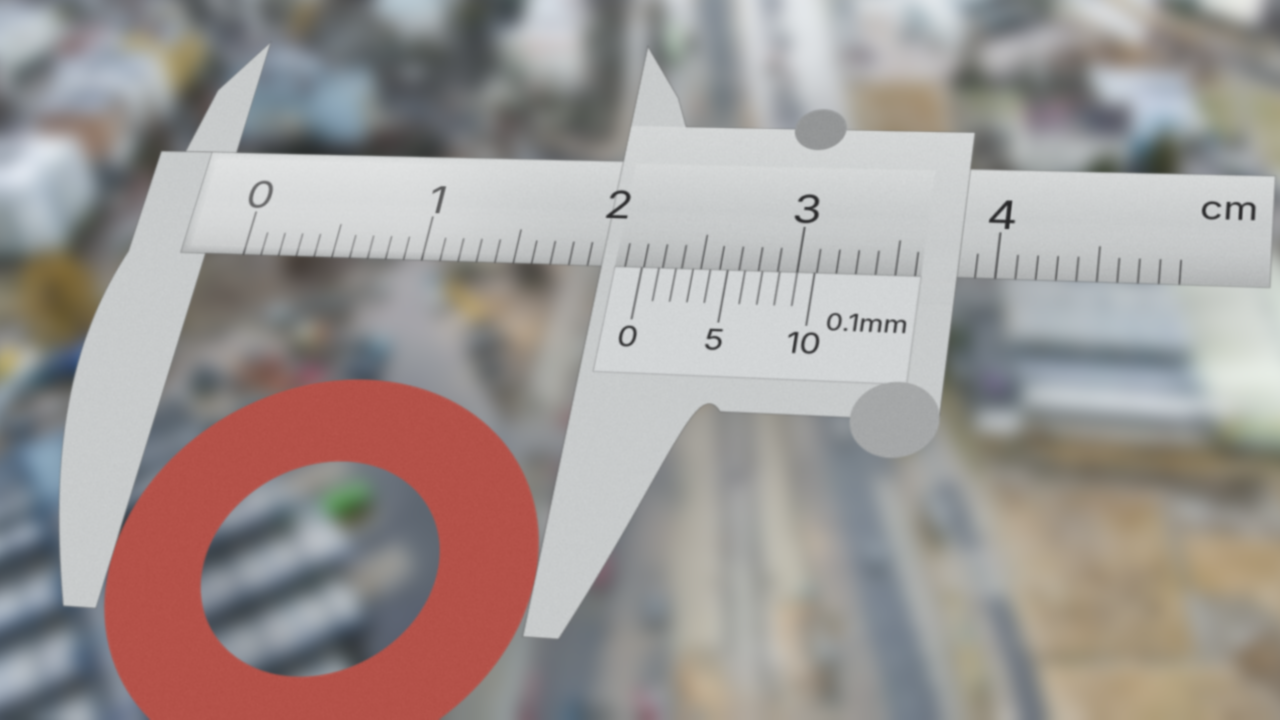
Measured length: 21.9 mm
